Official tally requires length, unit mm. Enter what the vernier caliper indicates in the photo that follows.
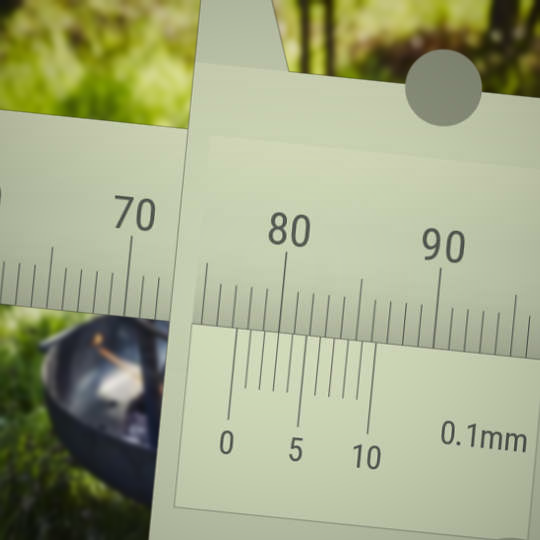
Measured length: 77.3 mm
